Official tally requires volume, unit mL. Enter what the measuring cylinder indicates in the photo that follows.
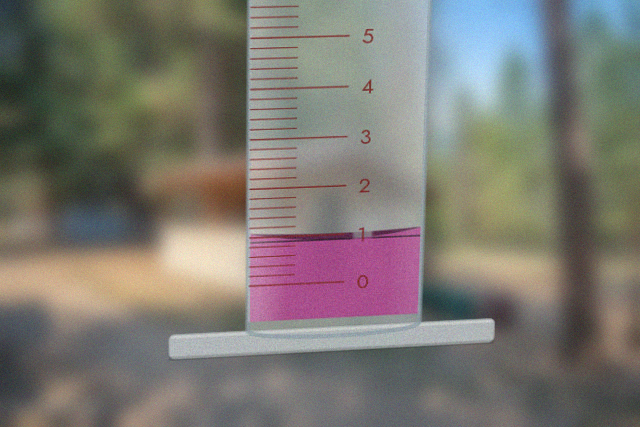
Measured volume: 0.9 mL
